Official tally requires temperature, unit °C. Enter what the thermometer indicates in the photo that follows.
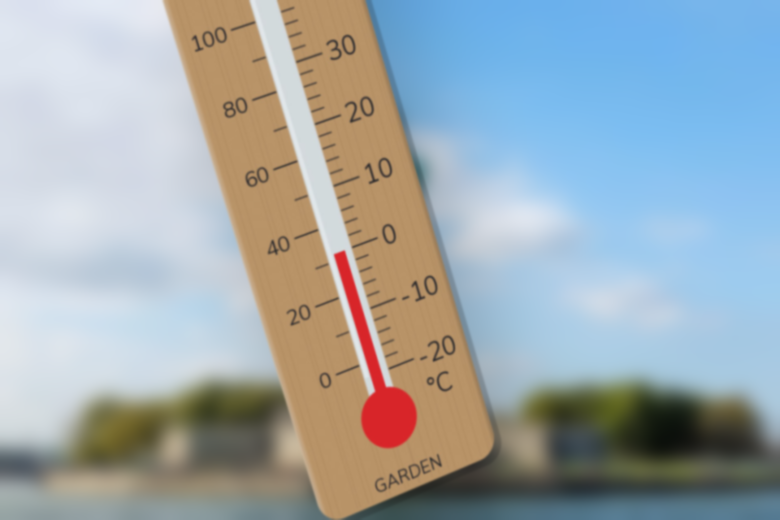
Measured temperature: 0 °C
